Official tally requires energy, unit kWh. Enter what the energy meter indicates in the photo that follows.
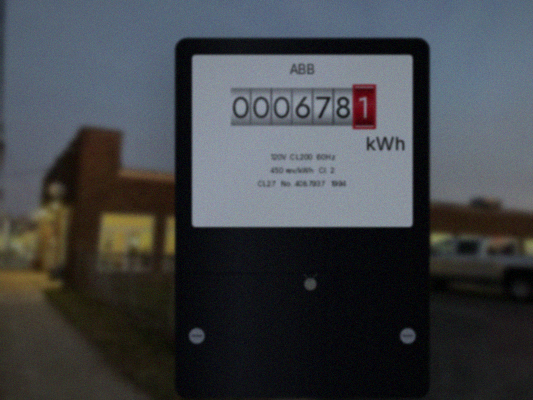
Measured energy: 678.1 kWh
